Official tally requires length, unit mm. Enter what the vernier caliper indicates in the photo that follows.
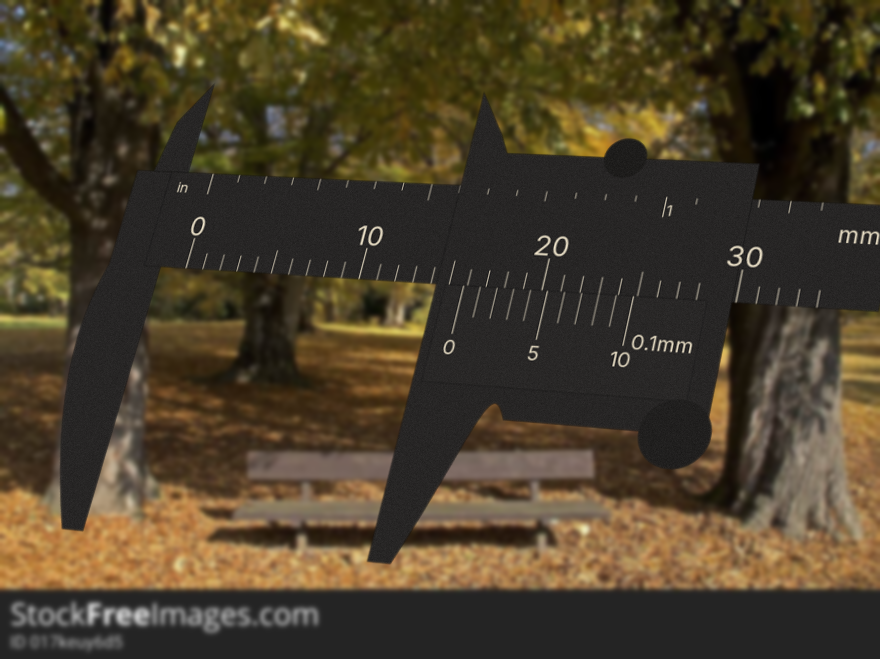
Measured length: 15.8 mm
